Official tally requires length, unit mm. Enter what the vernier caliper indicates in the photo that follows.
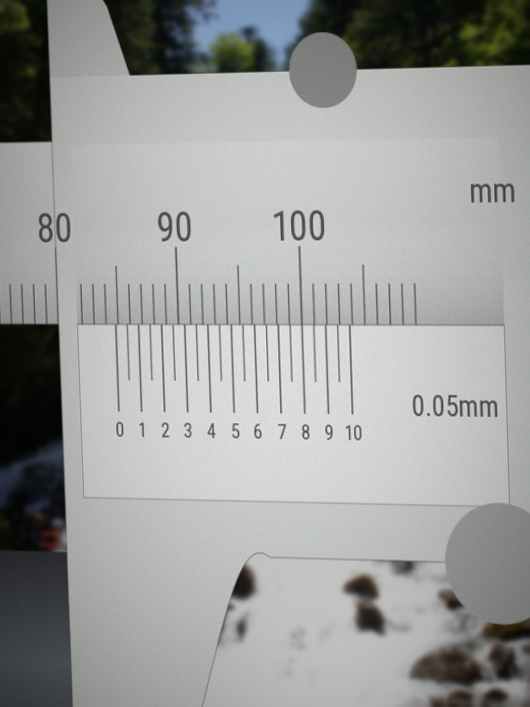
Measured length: 84.8 mm
